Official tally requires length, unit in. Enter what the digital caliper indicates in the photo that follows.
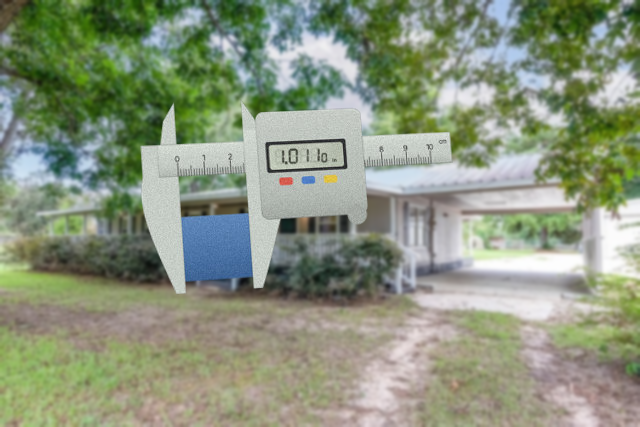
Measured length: 1.0110 in
